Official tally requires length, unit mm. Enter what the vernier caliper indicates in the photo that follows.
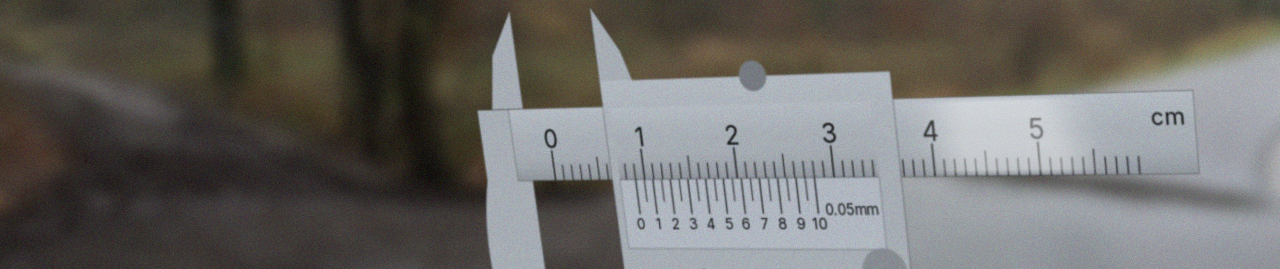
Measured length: 9.0 mm
